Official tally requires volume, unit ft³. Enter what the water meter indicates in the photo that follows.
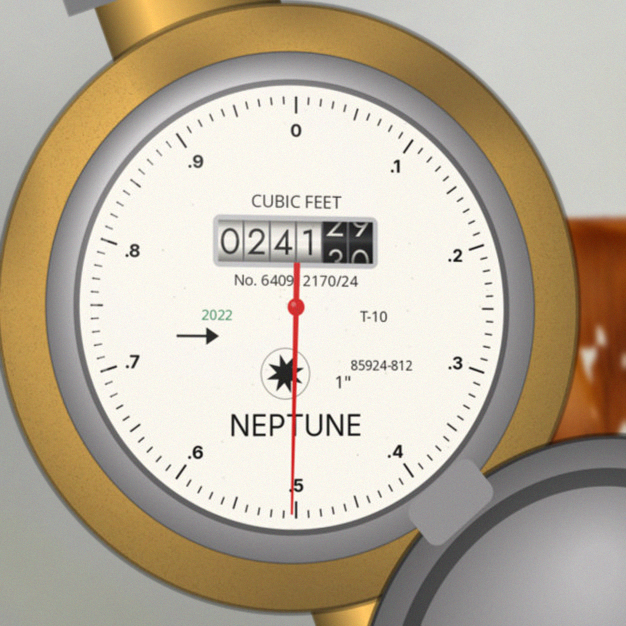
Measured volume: 24129.50 ft³
